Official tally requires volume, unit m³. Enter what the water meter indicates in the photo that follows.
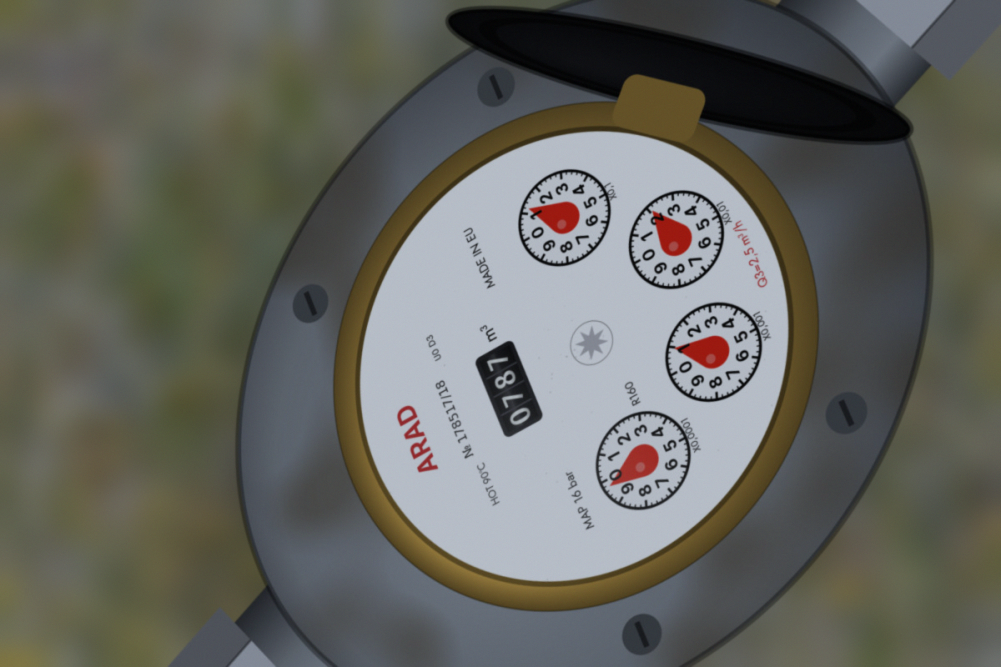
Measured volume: 787.1209 m³
